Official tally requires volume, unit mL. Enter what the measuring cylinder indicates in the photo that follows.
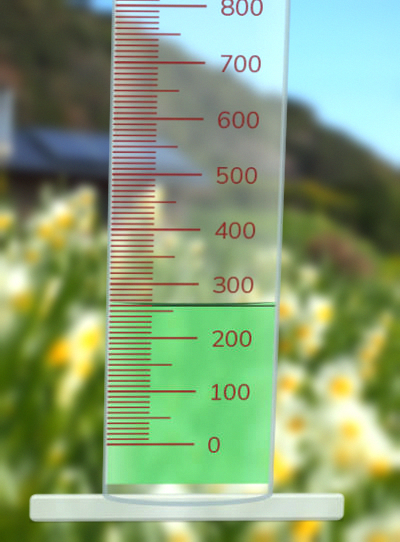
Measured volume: 260 mL
